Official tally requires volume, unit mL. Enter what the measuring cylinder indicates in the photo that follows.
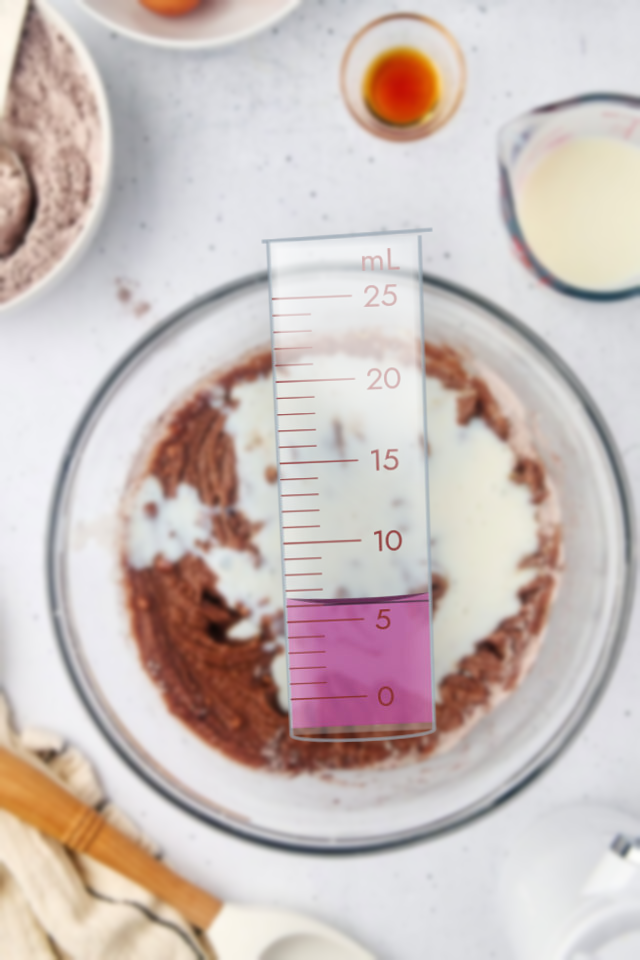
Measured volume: 6 mL
